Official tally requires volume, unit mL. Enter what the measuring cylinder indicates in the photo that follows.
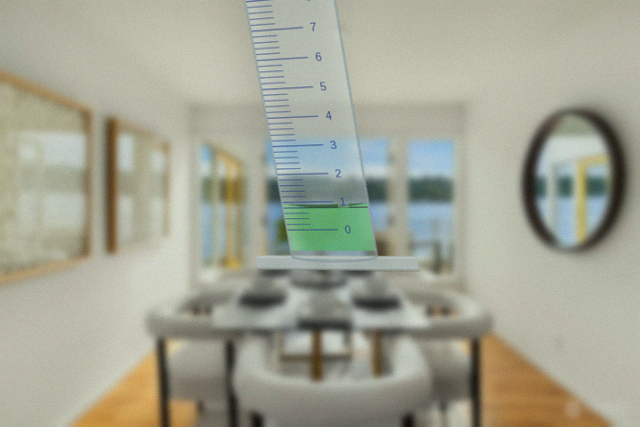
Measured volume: 0.8 mL
